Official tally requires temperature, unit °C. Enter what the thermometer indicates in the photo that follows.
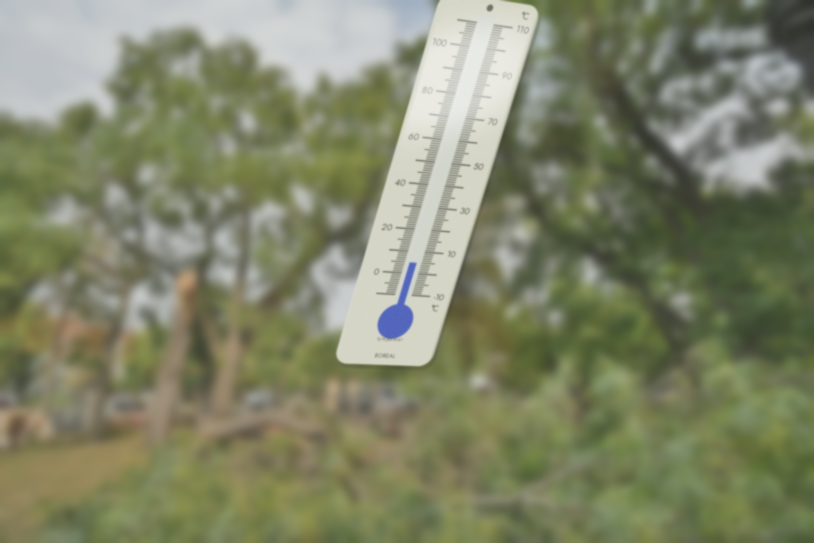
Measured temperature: 5 °C
